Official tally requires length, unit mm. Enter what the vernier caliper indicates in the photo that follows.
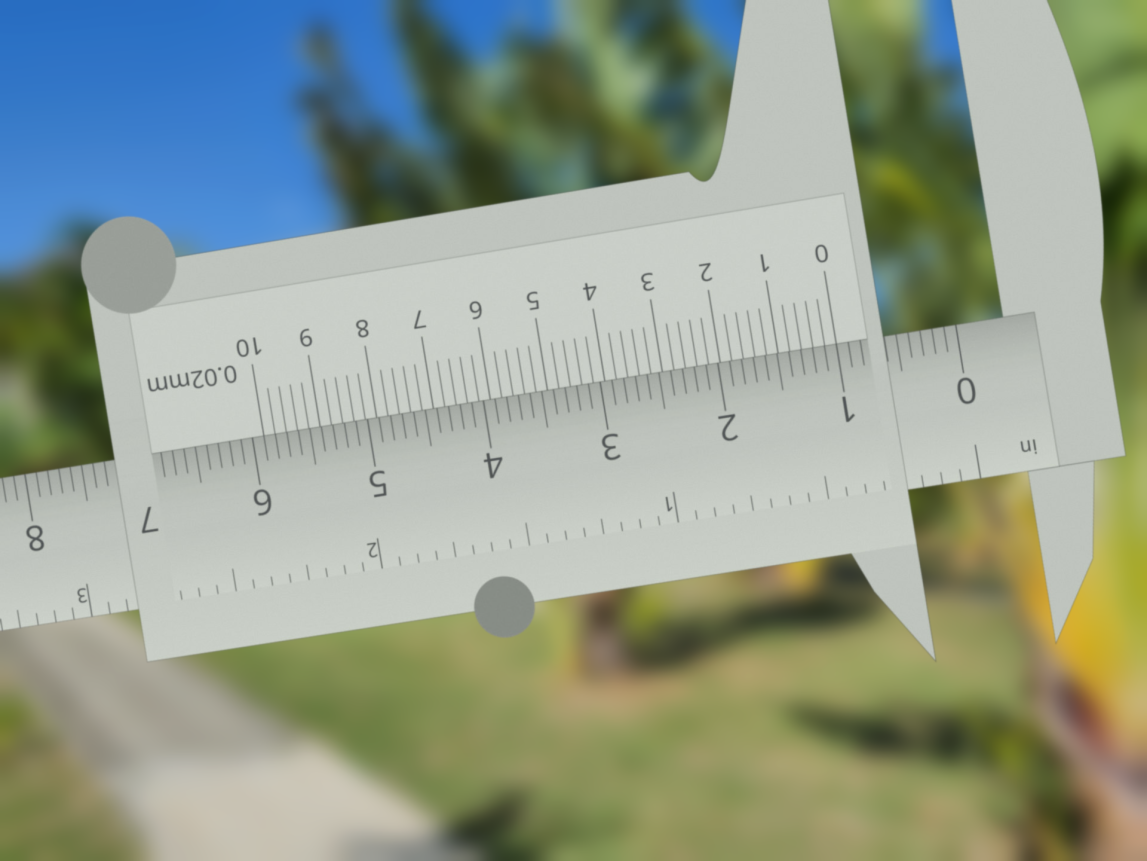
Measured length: 10.0 mm
